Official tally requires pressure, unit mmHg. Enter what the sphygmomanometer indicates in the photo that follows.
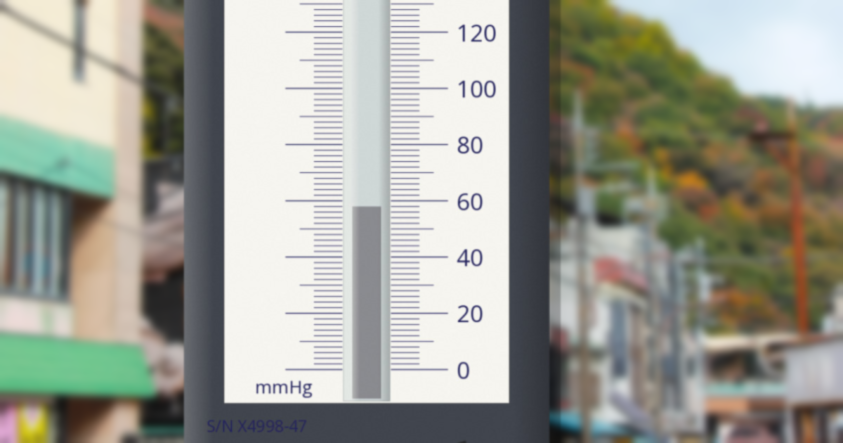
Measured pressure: 58 mmHg
